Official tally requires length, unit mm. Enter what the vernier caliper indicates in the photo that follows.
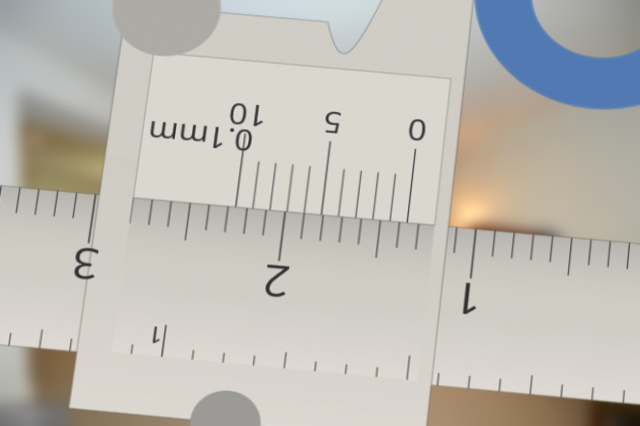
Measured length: 13.6 mm
